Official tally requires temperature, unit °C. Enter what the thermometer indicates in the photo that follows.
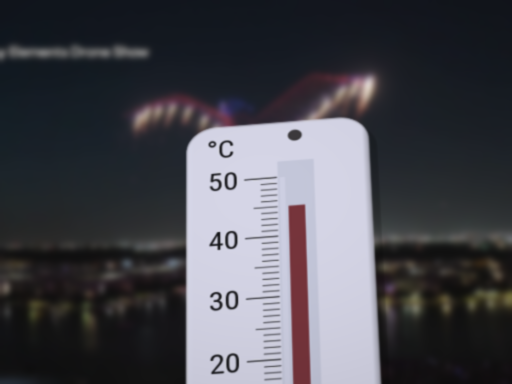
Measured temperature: 45 °C
